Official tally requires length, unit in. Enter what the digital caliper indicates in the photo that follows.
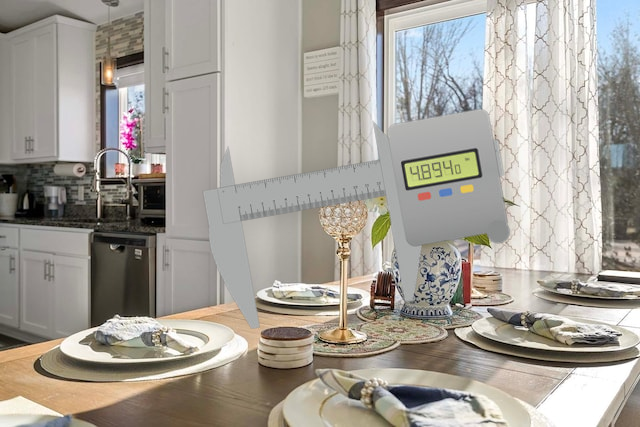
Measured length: 4.8940 in
